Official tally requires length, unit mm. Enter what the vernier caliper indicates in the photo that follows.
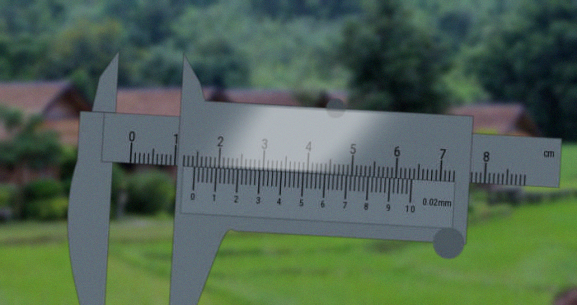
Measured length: 14.5 mm
